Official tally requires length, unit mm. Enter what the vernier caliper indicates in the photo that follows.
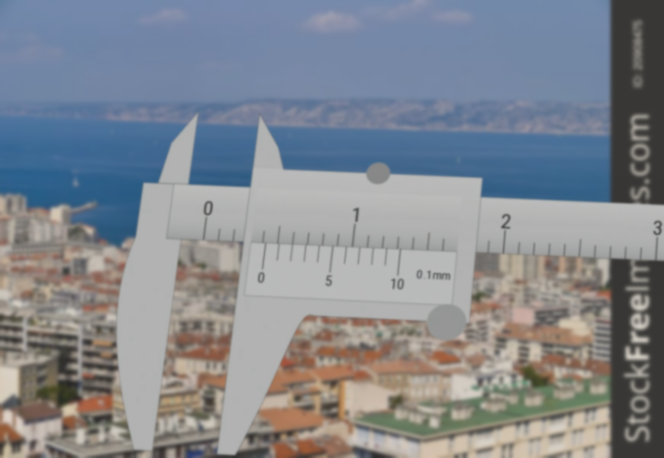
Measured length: 4.2 mm
